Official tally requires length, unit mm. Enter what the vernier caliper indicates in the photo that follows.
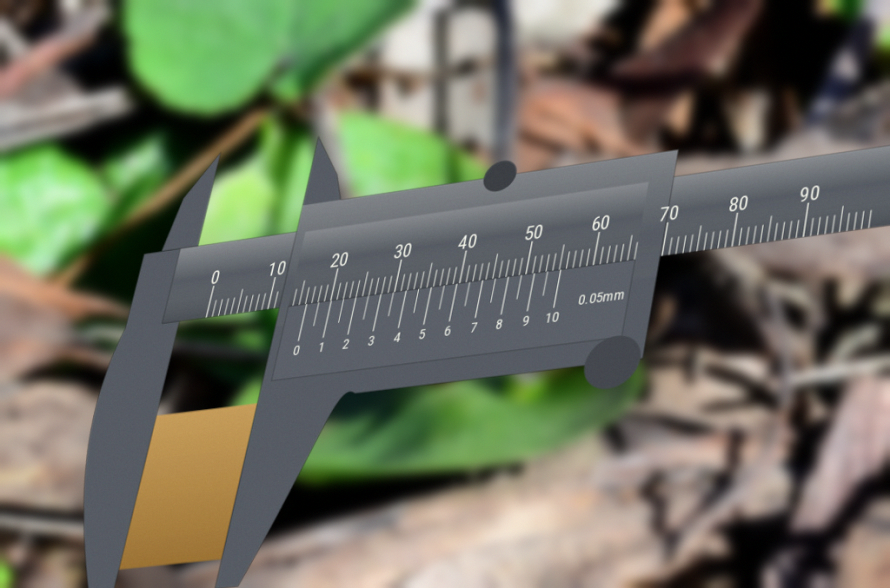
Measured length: 16.2 mm
